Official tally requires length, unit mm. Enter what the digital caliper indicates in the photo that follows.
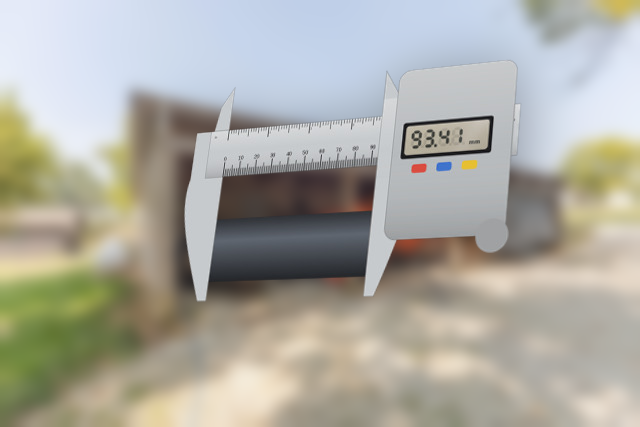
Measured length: 93.41 mm
